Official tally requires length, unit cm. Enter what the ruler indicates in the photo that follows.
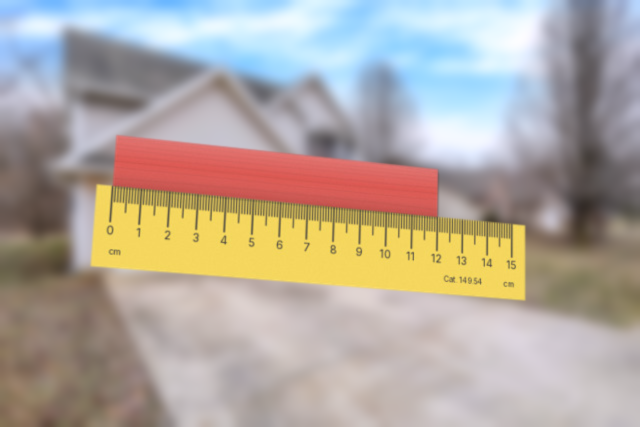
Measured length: 12 cm
